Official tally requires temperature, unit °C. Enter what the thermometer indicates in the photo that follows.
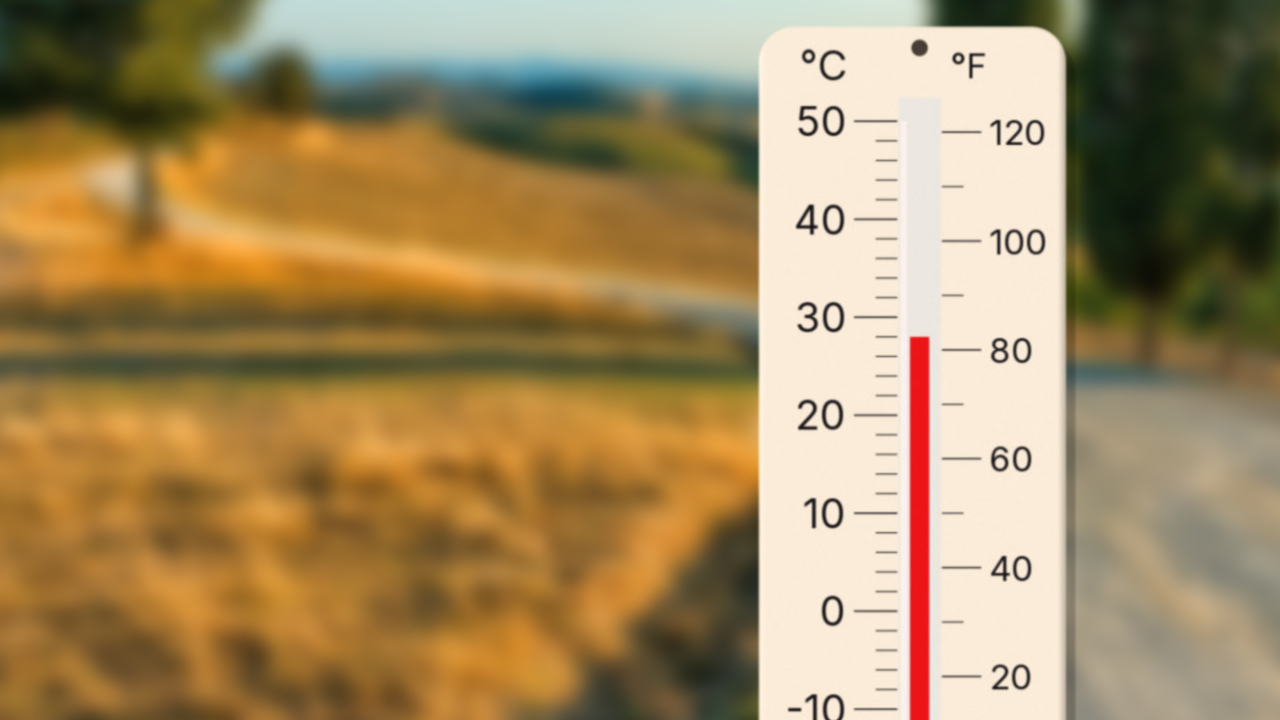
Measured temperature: 28 °C
